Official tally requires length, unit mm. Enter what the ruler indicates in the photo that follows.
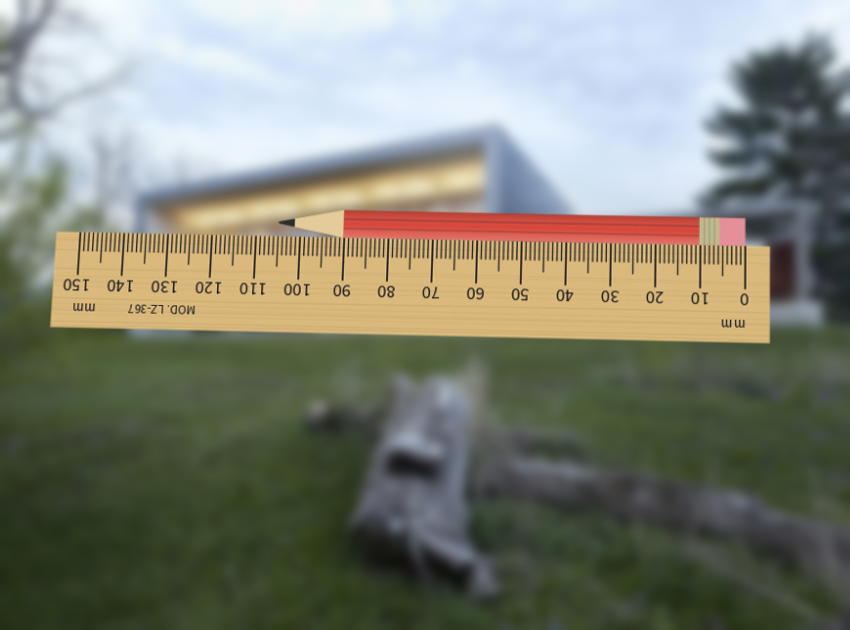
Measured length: 105 mm
